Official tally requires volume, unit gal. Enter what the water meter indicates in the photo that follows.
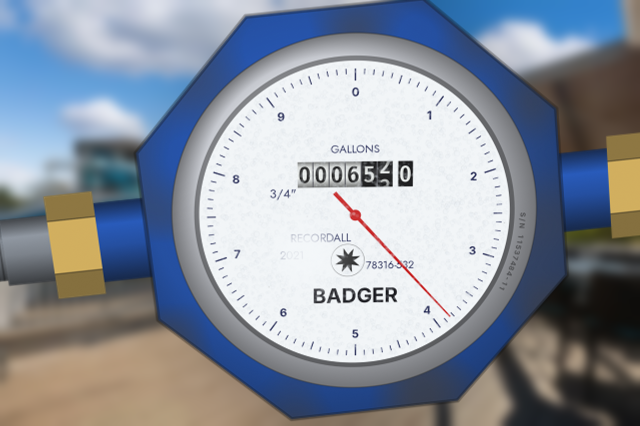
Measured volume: 6523.8 gal
